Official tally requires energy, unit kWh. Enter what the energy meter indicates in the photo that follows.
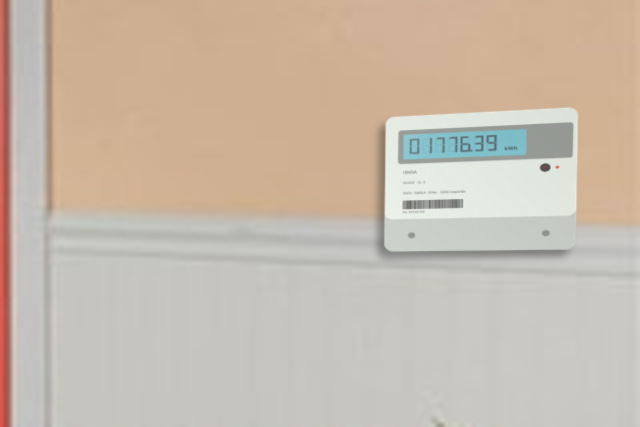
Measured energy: 1776.39 kWh
